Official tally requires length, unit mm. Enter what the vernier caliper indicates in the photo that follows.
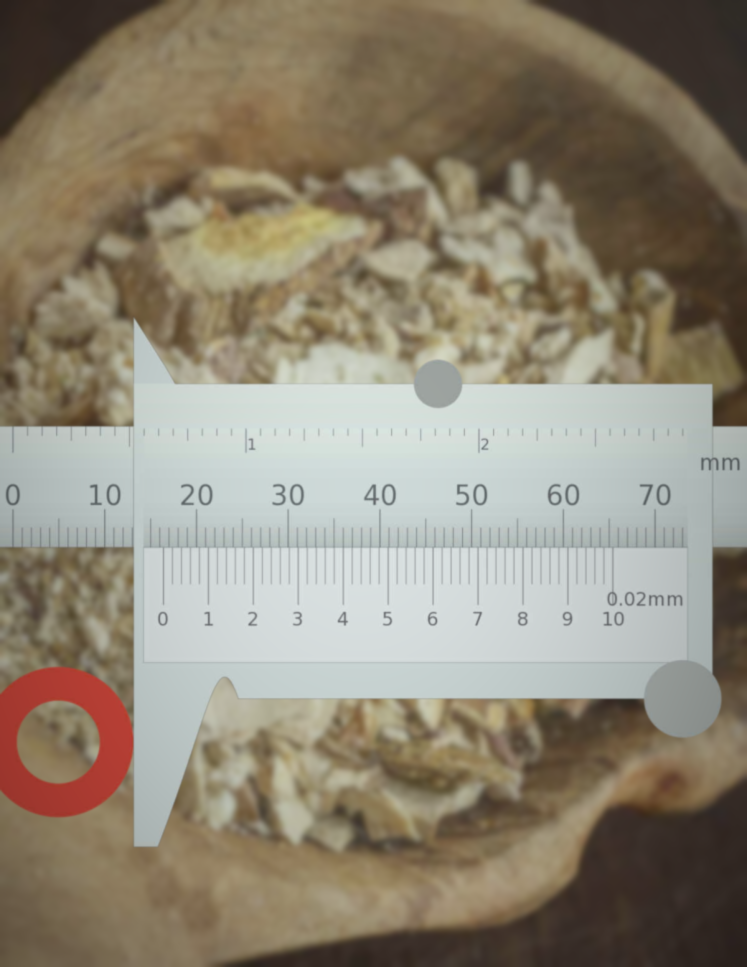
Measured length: 16.4 mm
